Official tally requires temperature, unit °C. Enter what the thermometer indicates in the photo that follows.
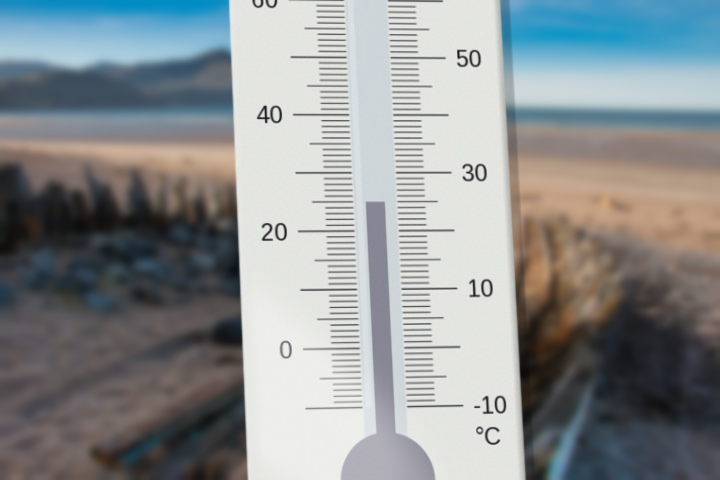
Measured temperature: 25 °C
